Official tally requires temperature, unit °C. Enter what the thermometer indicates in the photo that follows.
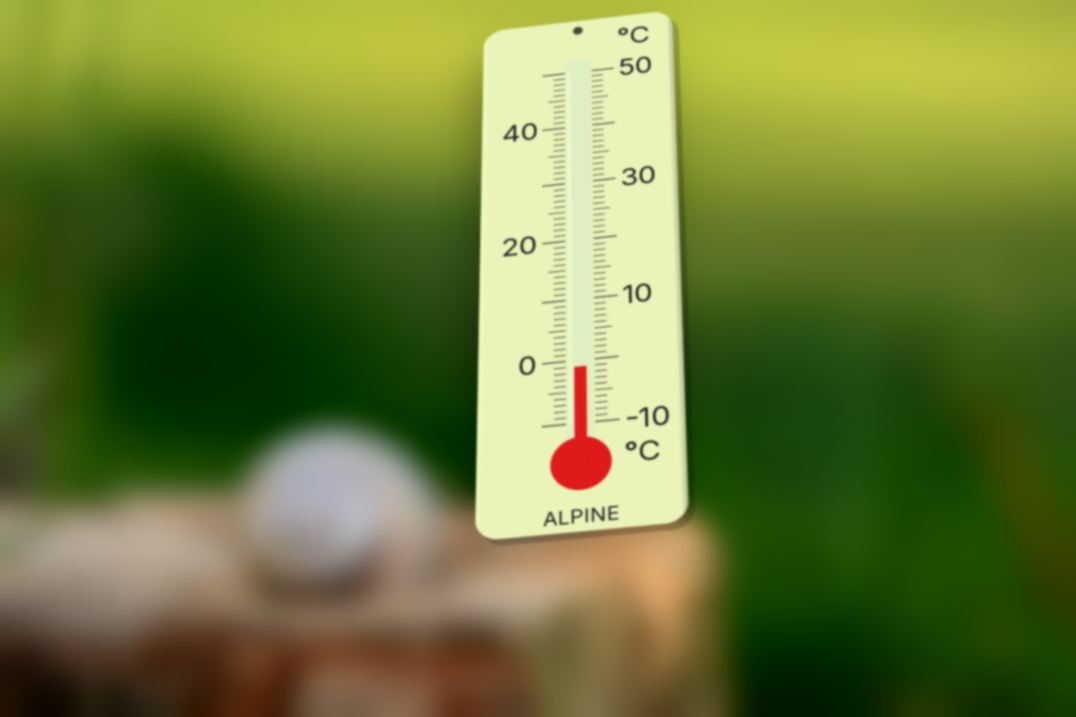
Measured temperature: -1 °C
